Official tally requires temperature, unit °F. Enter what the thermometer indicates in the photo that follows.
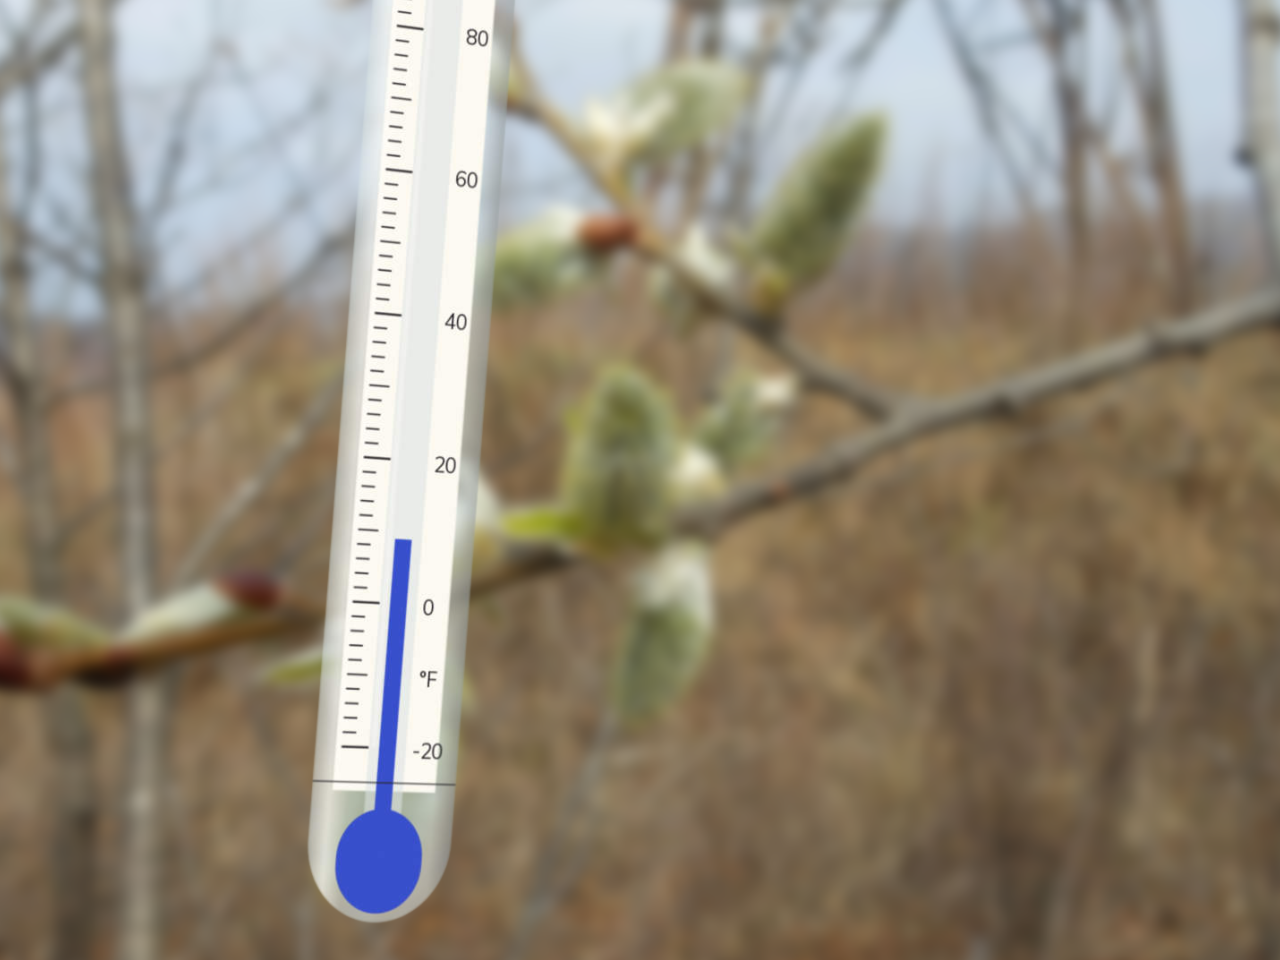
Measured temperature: 9 °F
